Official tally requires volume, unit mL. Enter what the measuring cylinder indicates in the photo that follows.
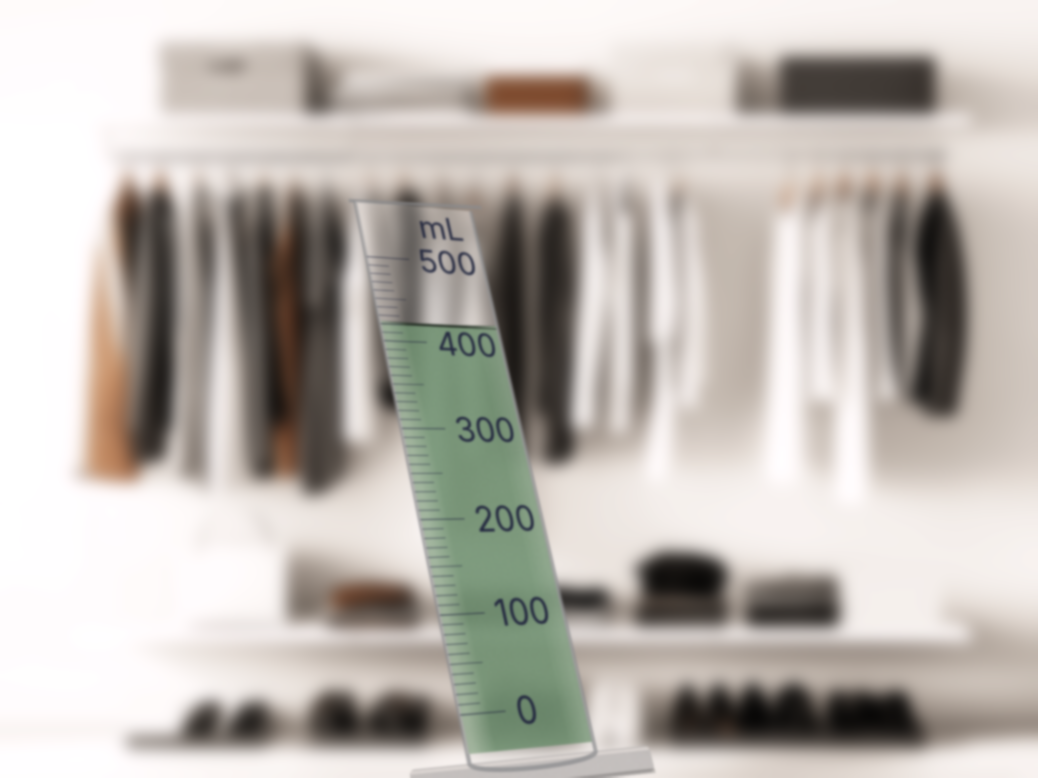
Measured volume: 420 mL
